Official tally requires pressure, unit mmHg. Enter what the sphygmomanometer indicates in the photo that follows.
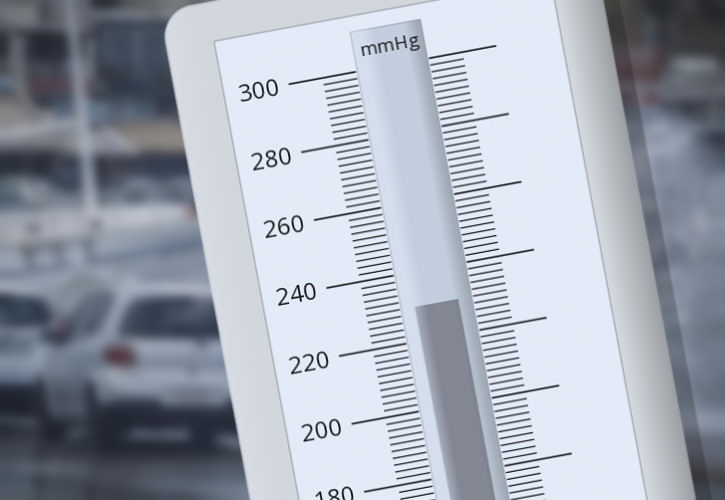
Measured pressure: 230 mmHg
